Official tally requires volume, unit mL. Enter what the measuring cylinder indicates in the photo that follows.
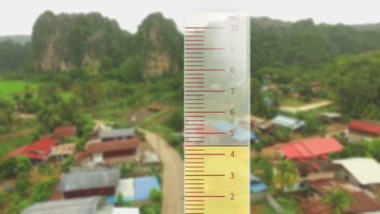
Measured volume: 4.4 mL
